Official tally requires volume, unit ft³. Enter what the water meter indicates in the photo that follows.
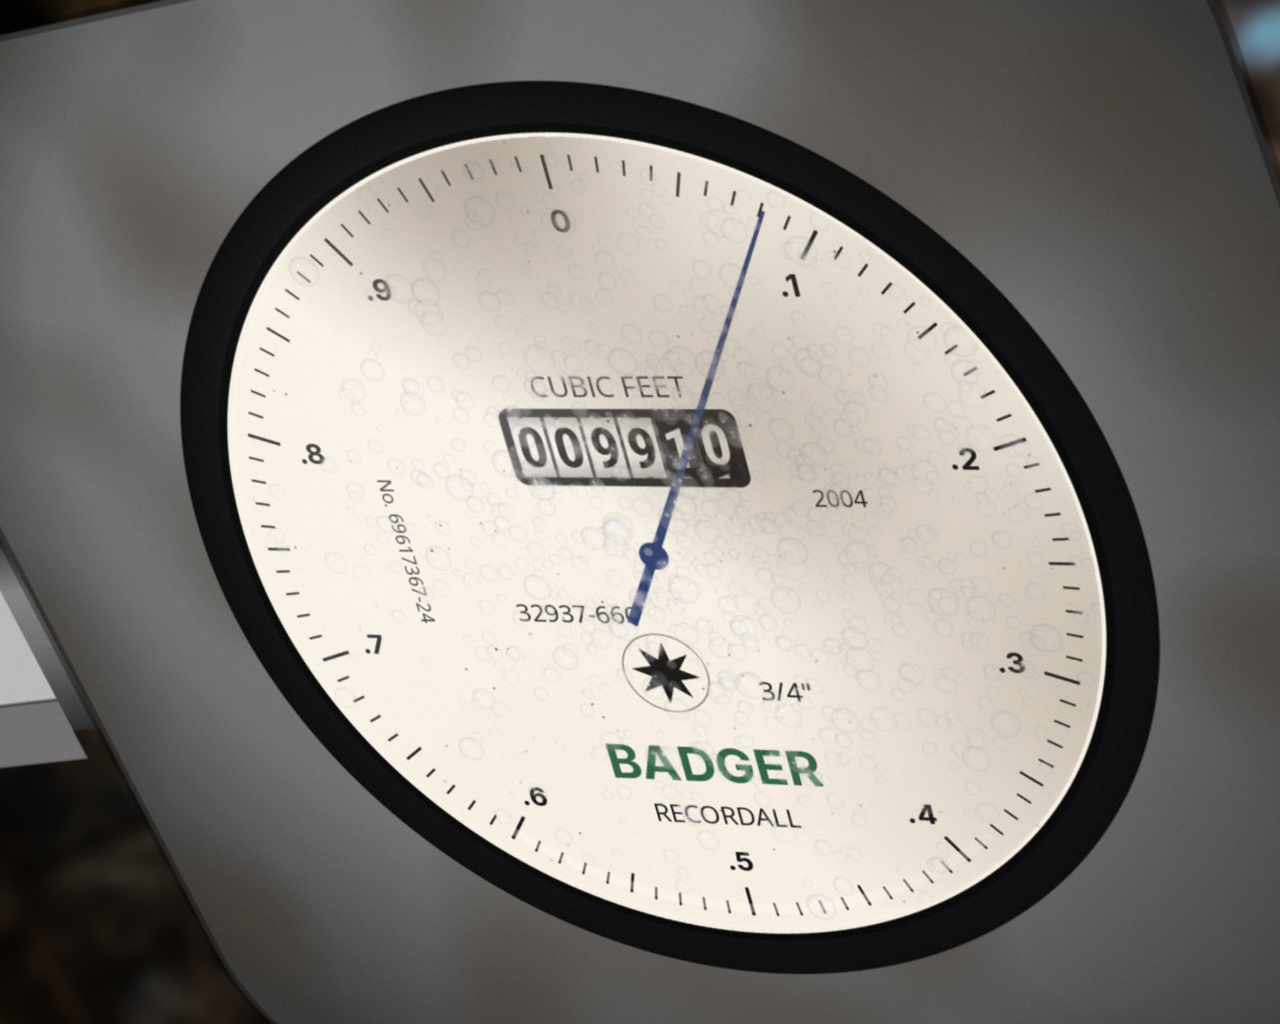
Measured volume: 9910.08 ft³
